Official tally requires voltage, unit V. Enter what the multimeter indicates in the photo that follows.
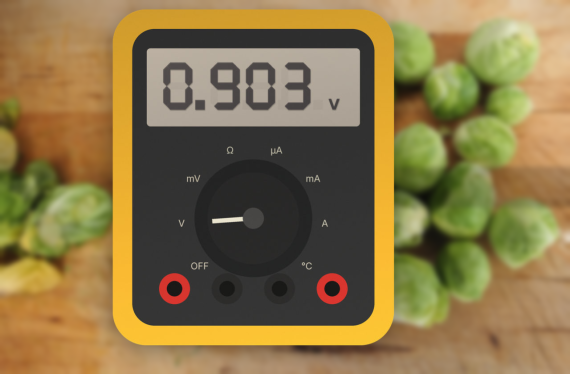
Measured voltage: 0.903 V
